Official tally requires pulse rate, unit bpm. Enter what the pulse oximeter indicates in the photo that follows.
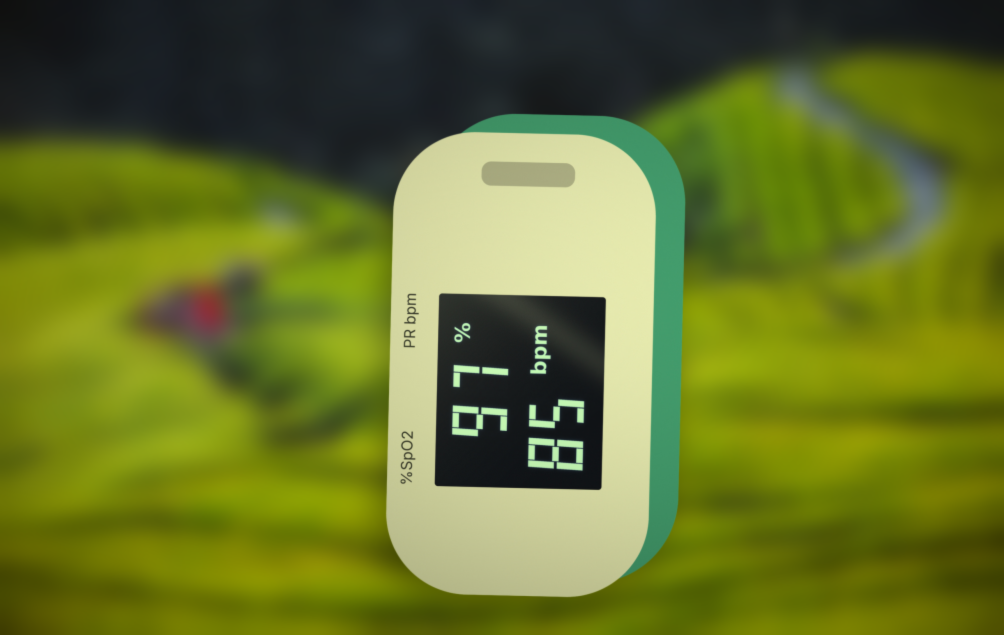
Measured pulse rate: 85 bpm
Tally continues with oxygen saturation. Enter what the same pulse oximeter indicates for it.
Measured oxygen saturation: 97 %
